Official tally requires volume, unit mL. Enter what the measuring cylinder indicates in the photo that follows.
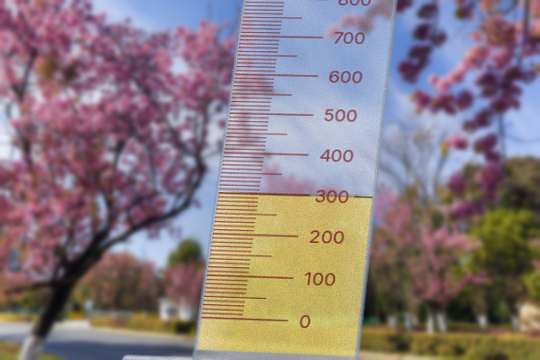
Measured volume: 300 mL
